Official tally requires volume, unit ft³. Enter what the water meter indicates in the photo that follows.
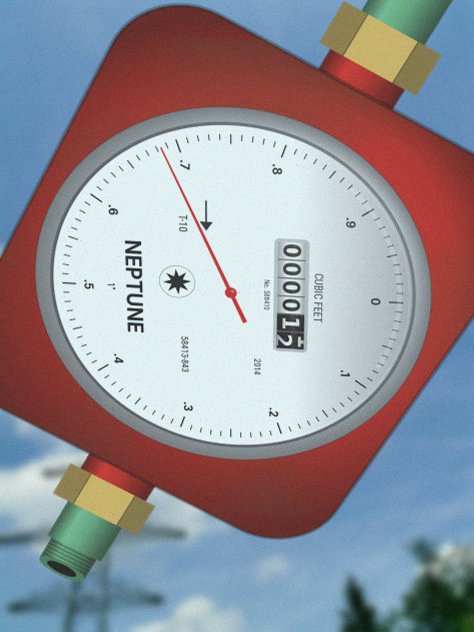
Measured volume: 11.68 ft³
